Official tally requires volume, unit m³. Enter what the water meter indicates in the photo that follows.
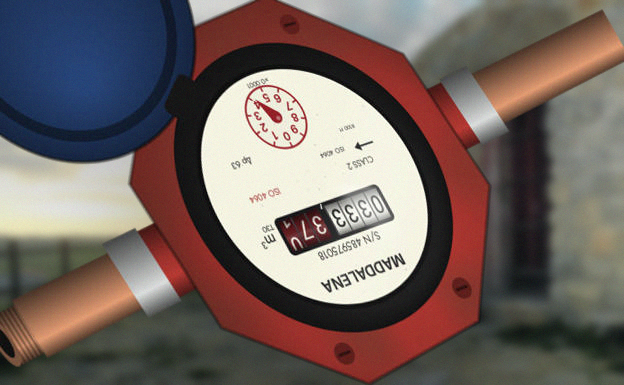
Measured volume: 333.3704 m³
